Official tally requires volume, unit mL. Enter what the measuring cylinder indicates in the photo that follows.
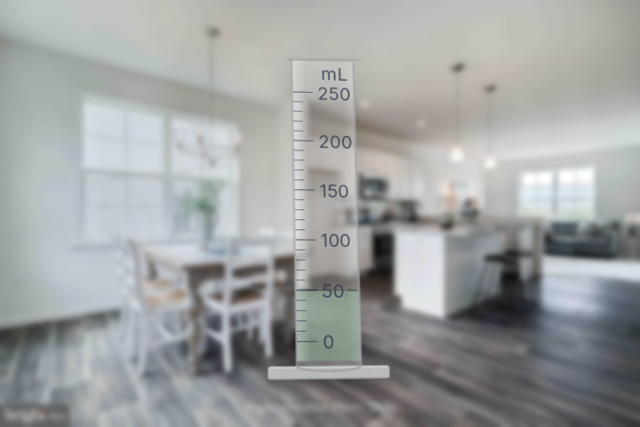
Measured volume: 50 mL
